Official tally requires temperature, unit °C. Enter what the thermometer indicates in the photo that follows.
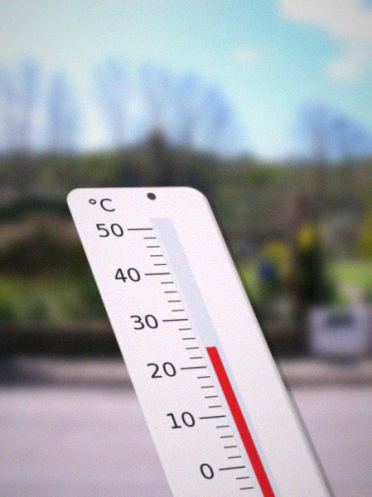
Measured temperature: 24 °C
